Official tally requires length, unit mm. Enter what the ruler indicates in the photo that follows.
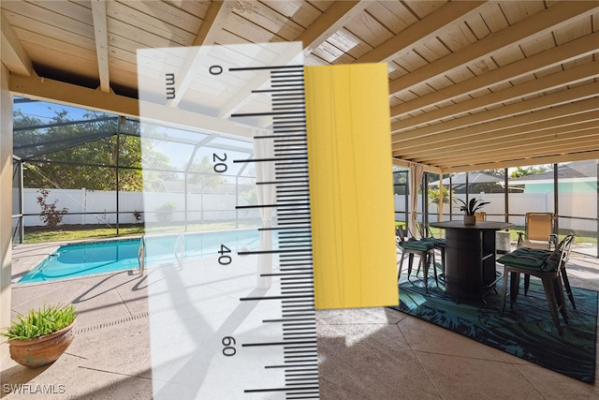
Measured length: 53 mm
